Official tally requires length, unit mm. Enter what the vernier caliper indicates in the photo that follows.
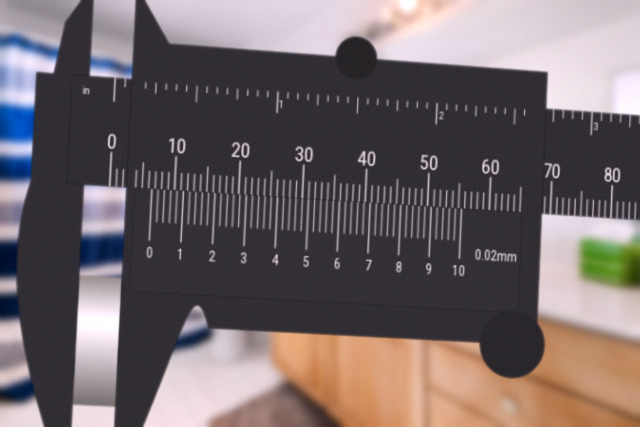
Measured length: 6.5 mm
